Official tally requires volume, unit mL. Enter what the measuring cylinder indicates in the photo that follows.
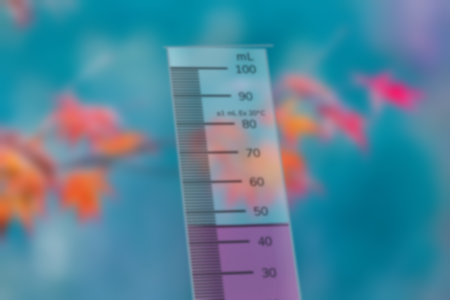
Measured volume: 45 mL
